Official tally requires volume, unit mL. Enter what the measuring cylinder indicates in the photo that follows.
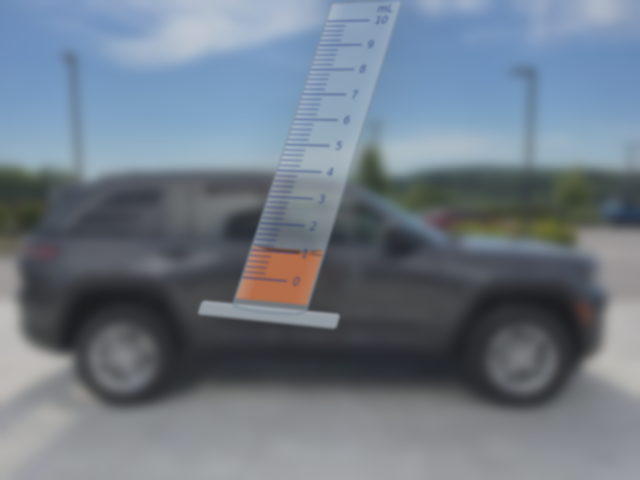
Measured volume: 1 mL
